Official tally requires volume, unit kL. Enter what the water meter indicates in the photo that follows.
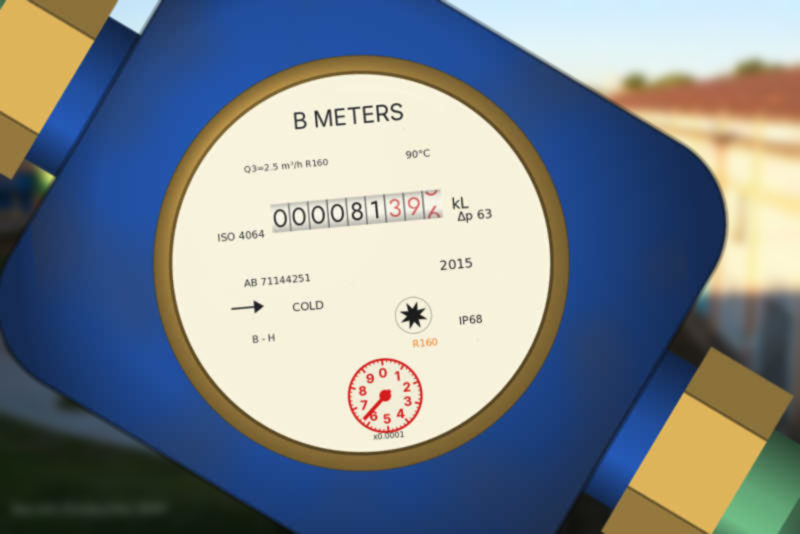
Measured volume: 81.3956 kL
